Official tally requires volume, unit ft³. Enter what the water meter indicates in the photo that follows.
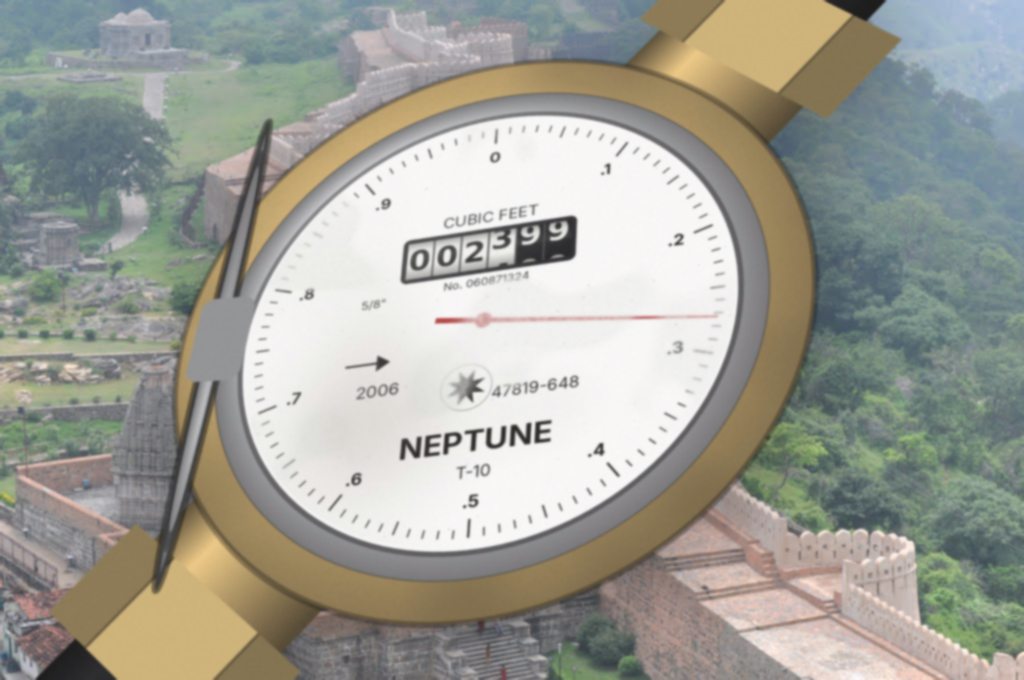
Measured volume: 2399.27 ft³
